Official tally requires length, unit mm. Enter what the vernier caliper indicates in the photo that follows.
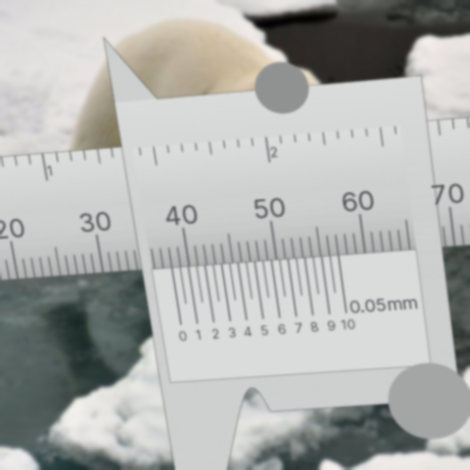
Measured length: 38.0 mm
